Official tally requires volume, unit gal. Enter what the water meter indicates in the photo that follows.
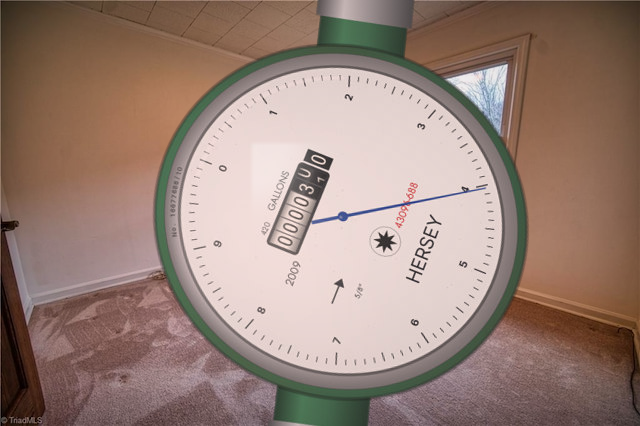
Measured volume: 304.0 gal
